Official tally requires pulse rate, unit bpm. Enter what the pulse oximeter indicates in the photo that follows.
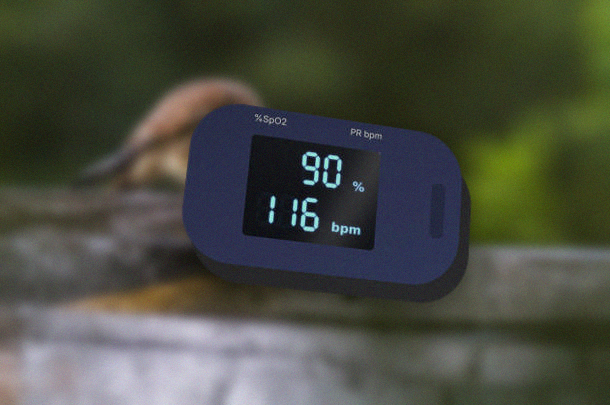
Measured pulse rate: 116 bpm
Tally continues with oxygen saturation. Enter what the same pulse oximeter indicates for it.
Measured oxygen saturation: 90 %
